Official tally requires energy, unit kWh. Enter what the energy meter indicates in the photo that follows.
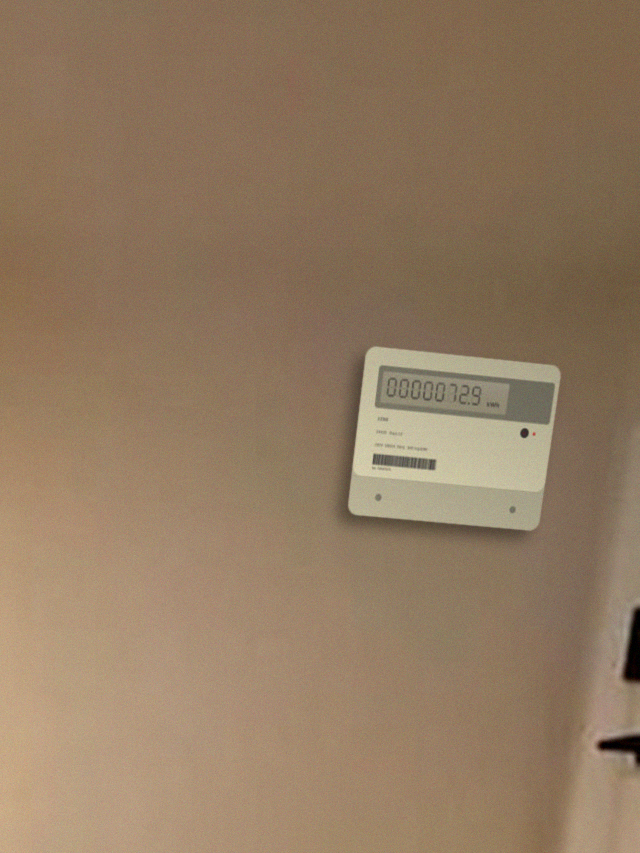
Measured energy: 72.9 kWh
